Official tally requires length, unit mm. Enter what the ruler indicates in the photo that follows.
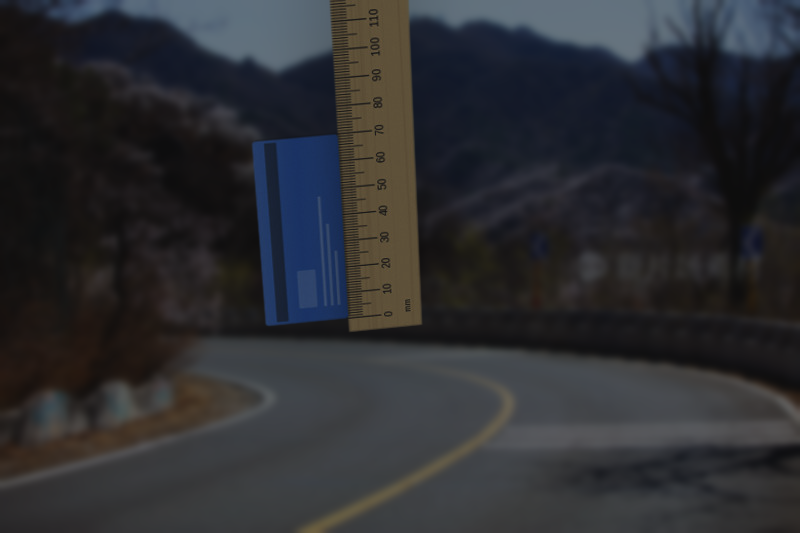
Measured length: 70 mm
